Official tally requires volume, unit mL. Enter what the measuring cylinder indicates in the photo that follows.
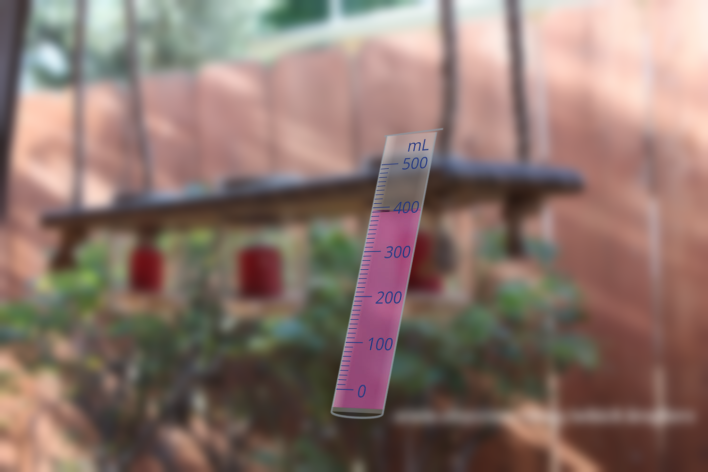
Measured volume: 390 mL
